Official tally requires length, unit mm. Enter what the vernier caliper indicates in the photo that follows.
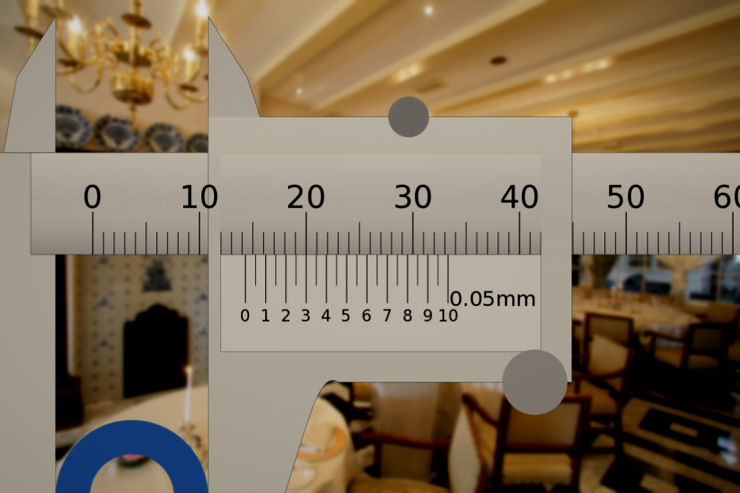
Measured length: 14.3 mm
